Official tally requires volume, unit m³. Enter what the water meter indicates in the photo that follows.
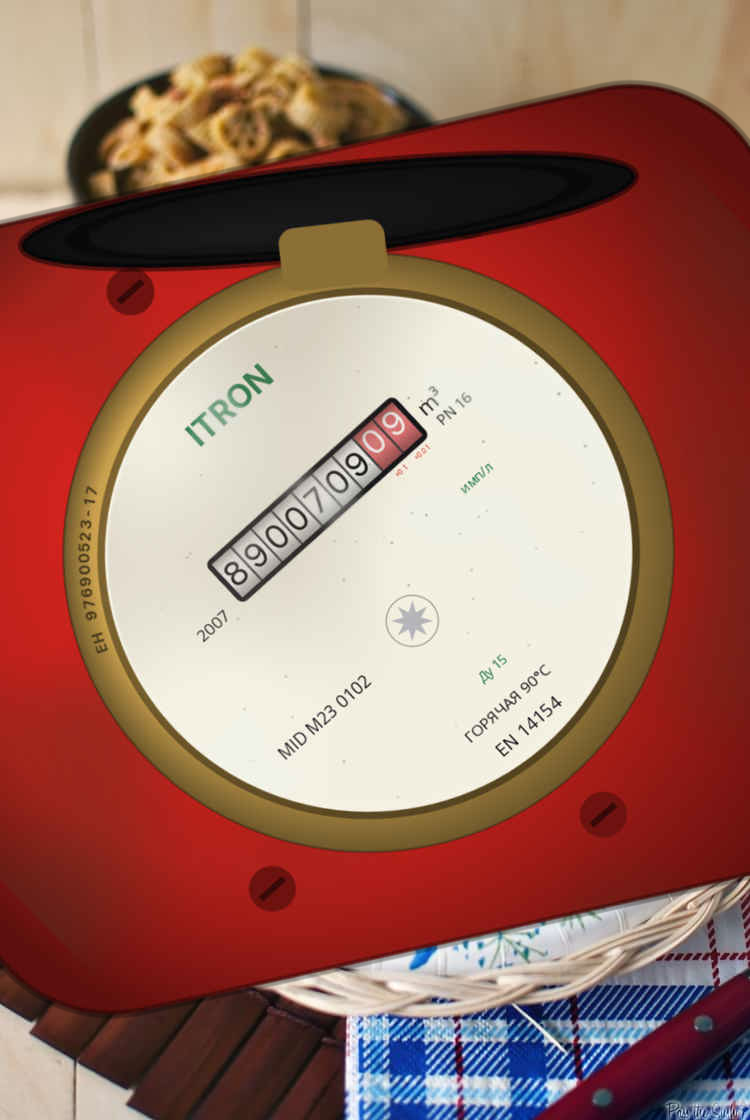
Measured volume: 8900709.09 m³
